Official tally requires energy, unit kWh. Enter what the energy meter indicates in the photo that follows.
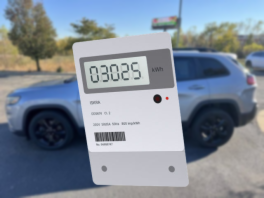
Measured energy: 3025 kWh
